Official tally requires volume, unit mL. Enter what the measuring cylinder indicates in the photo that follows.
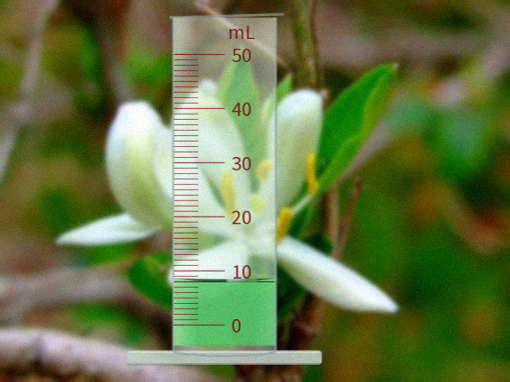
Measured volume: 8 mL
